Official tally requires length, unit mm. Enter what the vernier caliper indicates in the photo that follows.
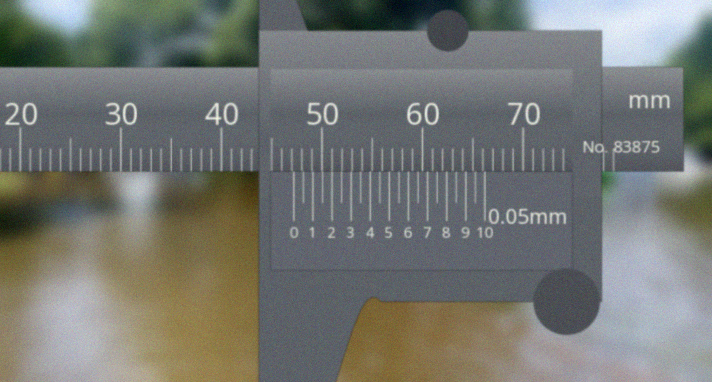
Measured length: 47.2 mm
